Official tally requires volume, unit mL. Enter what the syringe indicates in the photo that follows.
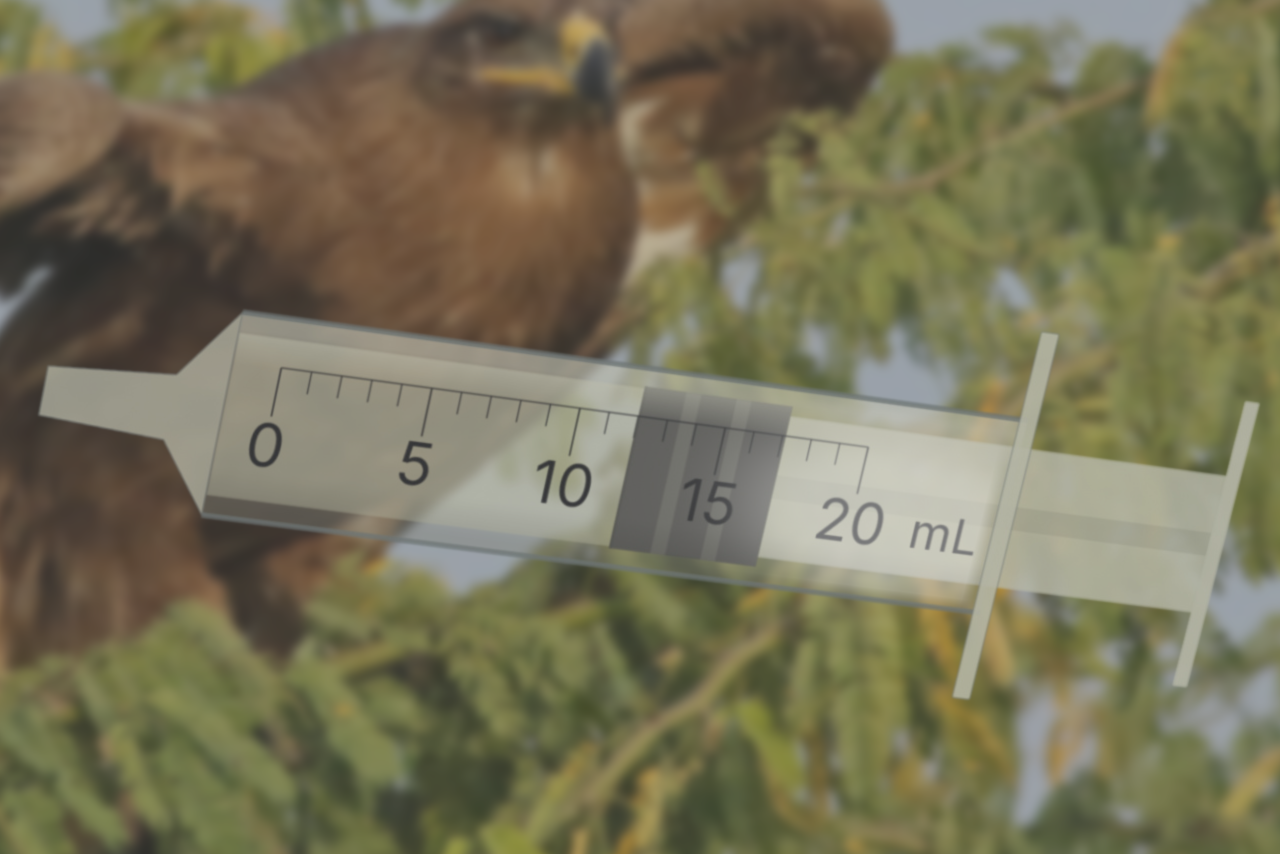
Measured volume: 12 mL
